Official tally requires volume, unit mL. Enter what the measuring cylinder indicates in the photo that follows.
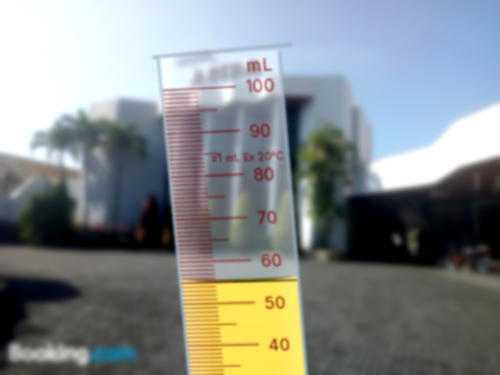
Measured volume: 55 mL
